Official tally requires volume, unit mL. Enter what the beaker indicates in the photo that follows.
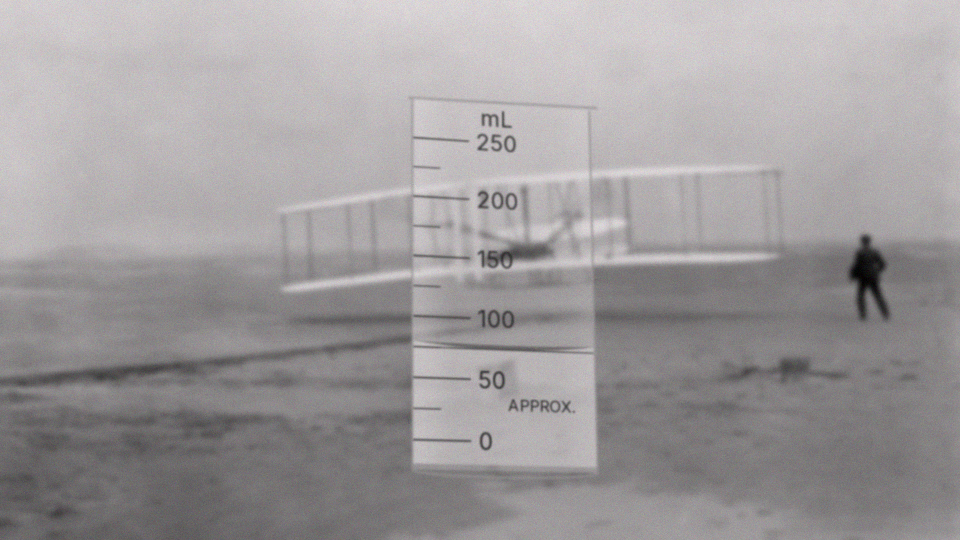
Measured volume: 75 mL
